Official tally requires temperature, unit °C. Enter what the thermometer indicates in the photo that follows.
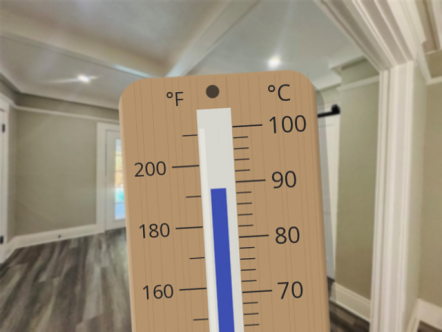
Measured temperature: 89 °C
